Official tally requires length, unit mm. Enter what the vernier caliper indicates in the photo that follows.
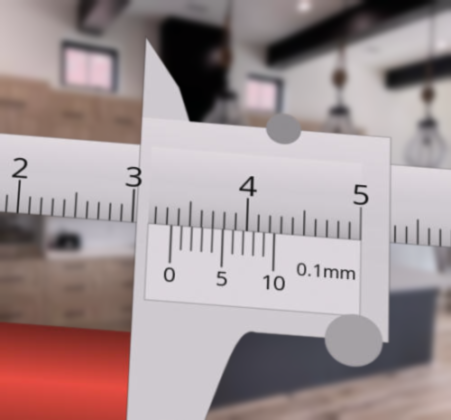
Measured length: 33.4 mm
